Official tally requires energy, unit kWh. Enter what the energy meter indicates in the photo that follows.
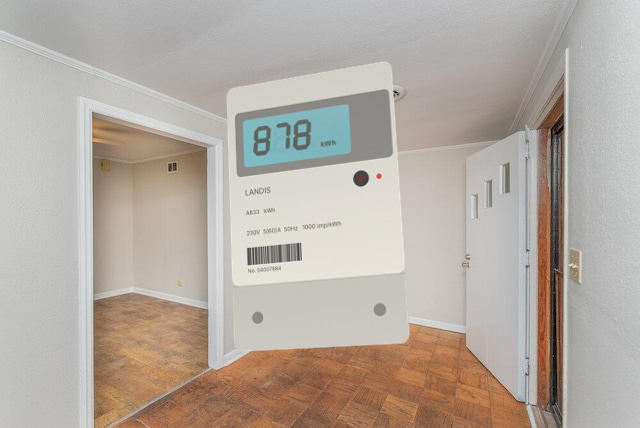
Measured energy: 878 kWh
